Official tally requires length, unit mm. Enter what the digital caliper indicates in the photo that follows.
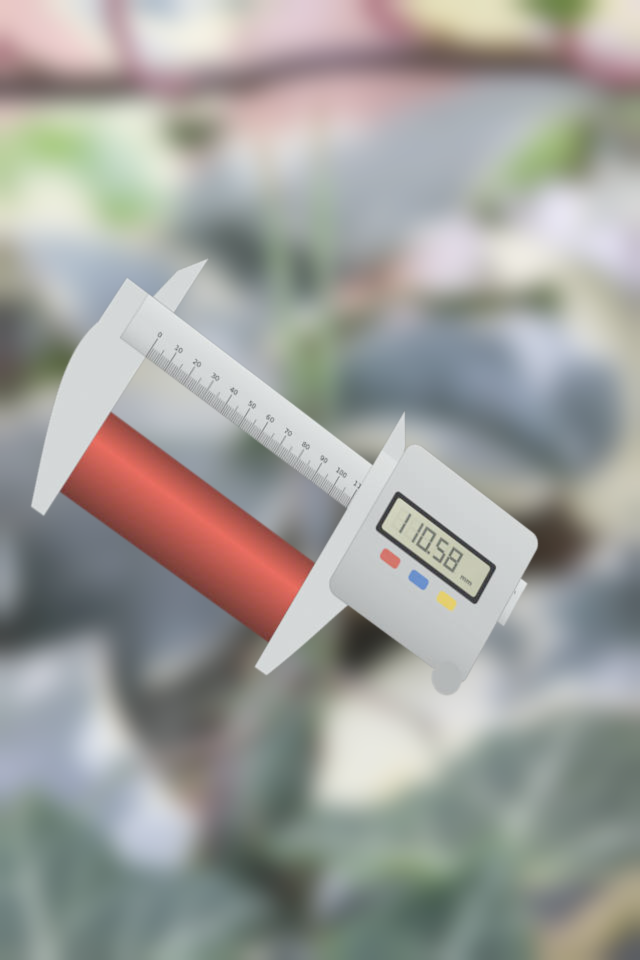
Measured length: 110.58 mm
